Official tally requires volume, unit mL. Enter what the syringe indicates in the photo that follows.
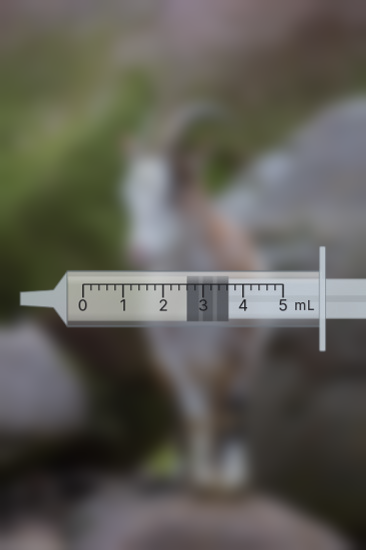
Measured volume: 2.6 mL
